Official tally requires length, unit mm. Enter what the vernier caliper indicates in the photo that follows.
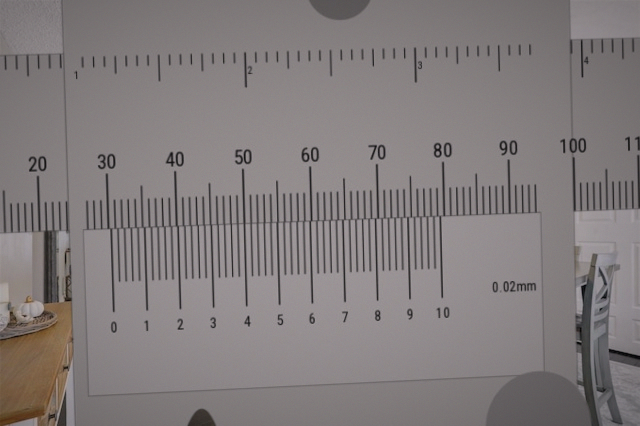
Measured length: 30.4 mm
